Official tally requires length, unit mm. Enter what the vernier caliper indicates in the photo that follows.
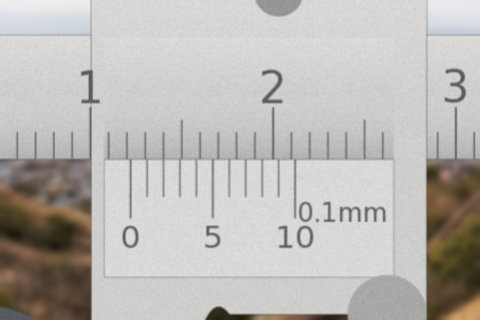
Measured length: 12.2 mm
